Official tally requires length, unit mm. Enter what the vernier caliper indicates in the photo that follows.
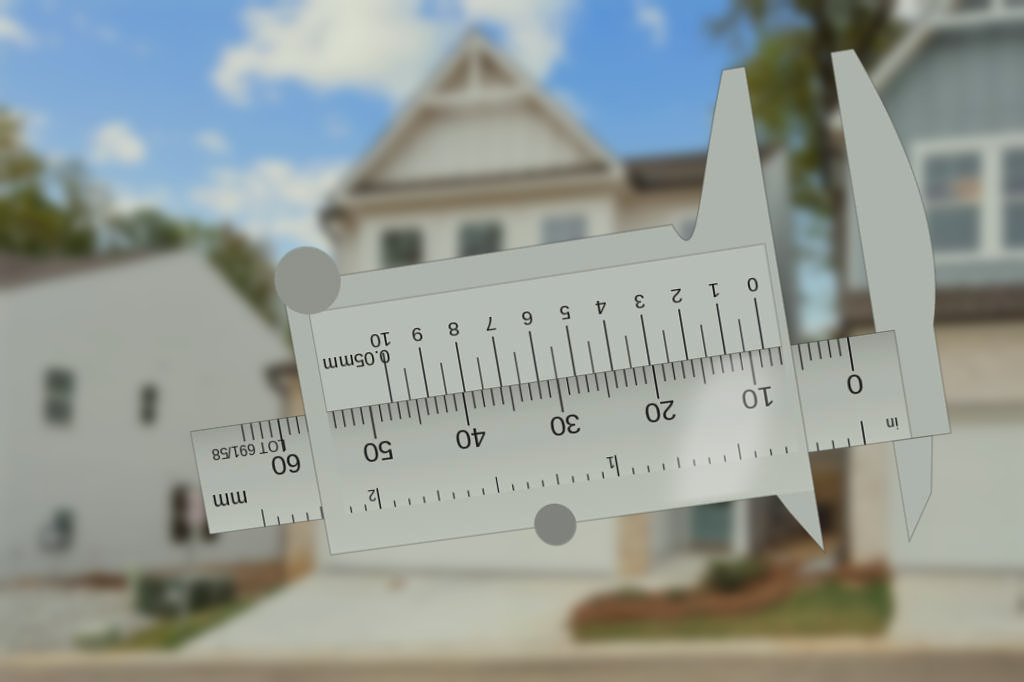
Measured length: 8.6 mm
